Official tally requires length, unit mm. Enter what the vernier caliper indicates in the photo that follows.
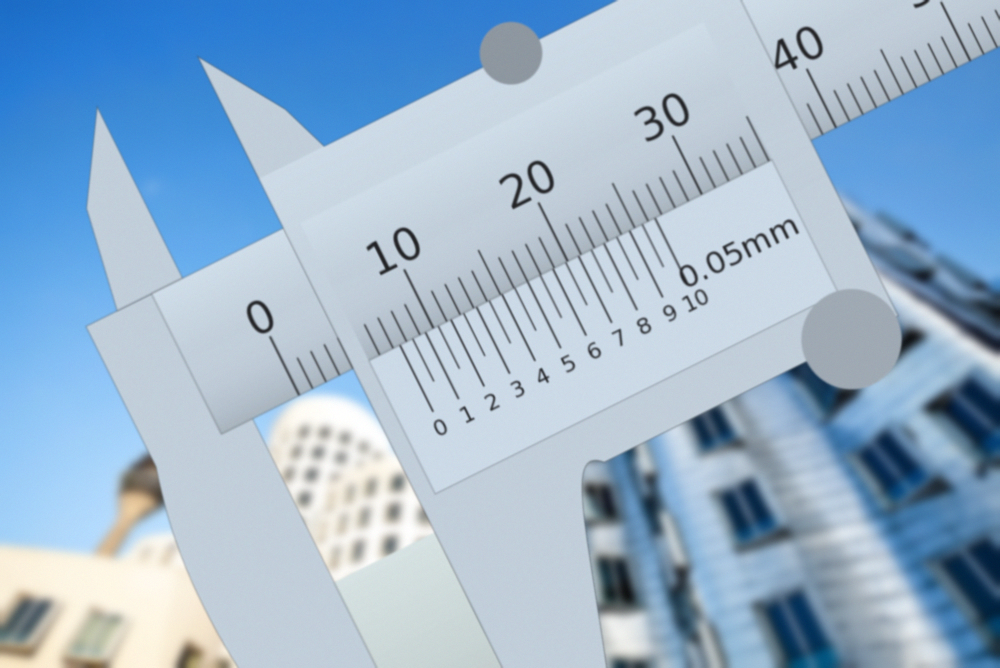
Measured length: 7.5 mm
